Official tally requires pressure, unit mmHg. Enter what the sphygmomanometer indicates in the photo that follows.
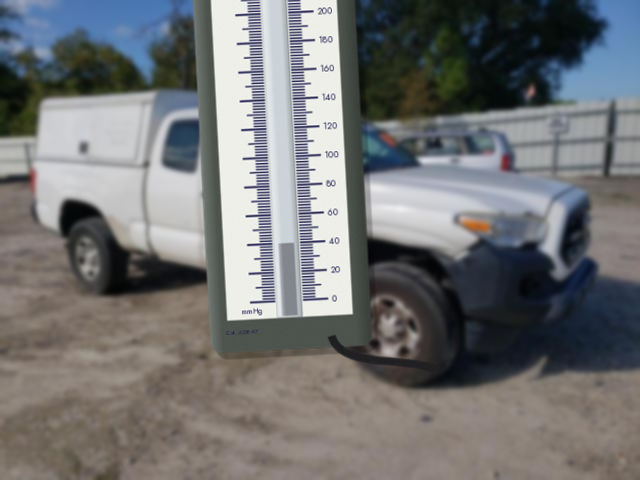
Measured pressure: 40 mmHg
